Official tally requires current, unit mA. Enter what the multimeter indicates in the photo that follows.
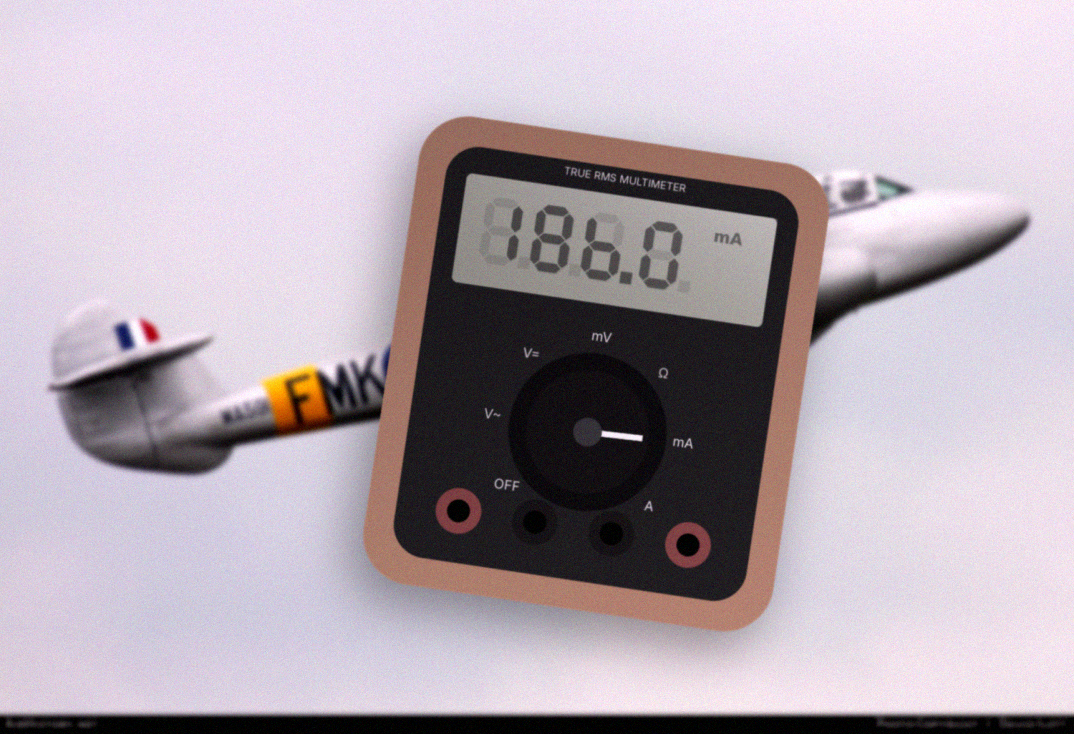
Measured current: 186.0 mA
